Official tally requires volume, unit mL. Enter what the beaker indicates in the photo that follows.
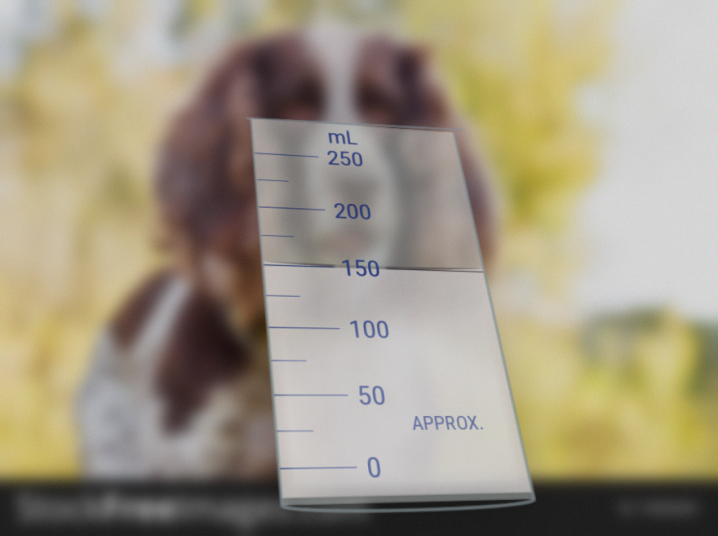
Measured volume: 150 mL
